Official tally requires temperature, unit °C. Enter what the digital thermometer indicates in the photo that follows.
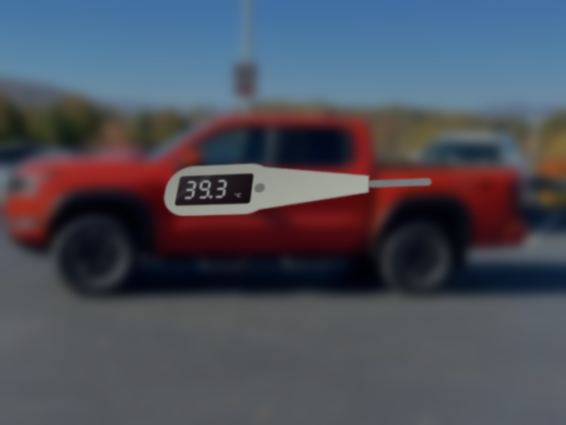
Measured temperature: 39.3 °C
